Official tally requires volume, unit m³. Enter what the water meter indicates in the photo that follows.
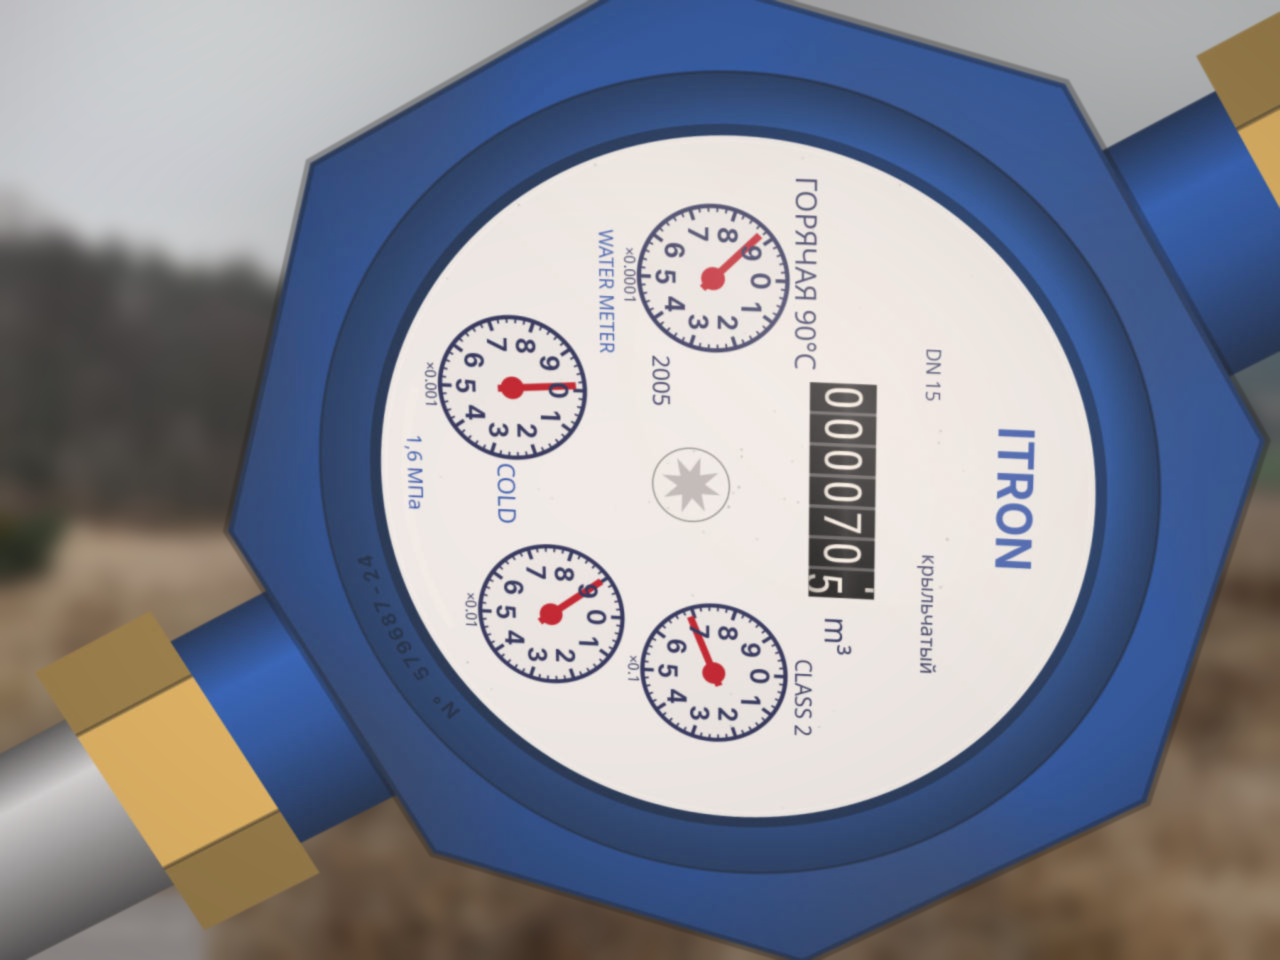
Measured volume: 704.6898 m³
